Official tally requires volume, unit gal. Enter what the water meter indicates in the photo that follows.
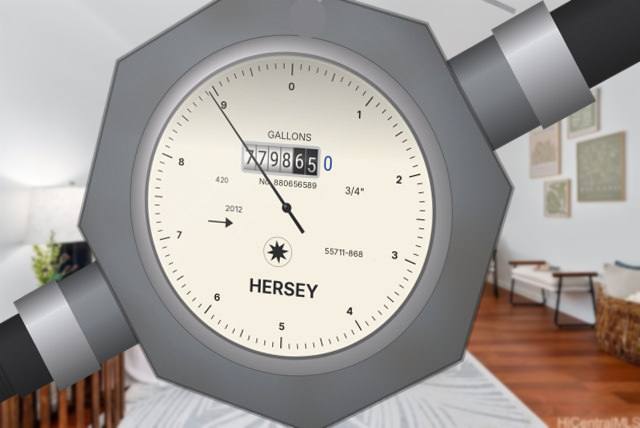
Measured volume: 7798648.9 gal
